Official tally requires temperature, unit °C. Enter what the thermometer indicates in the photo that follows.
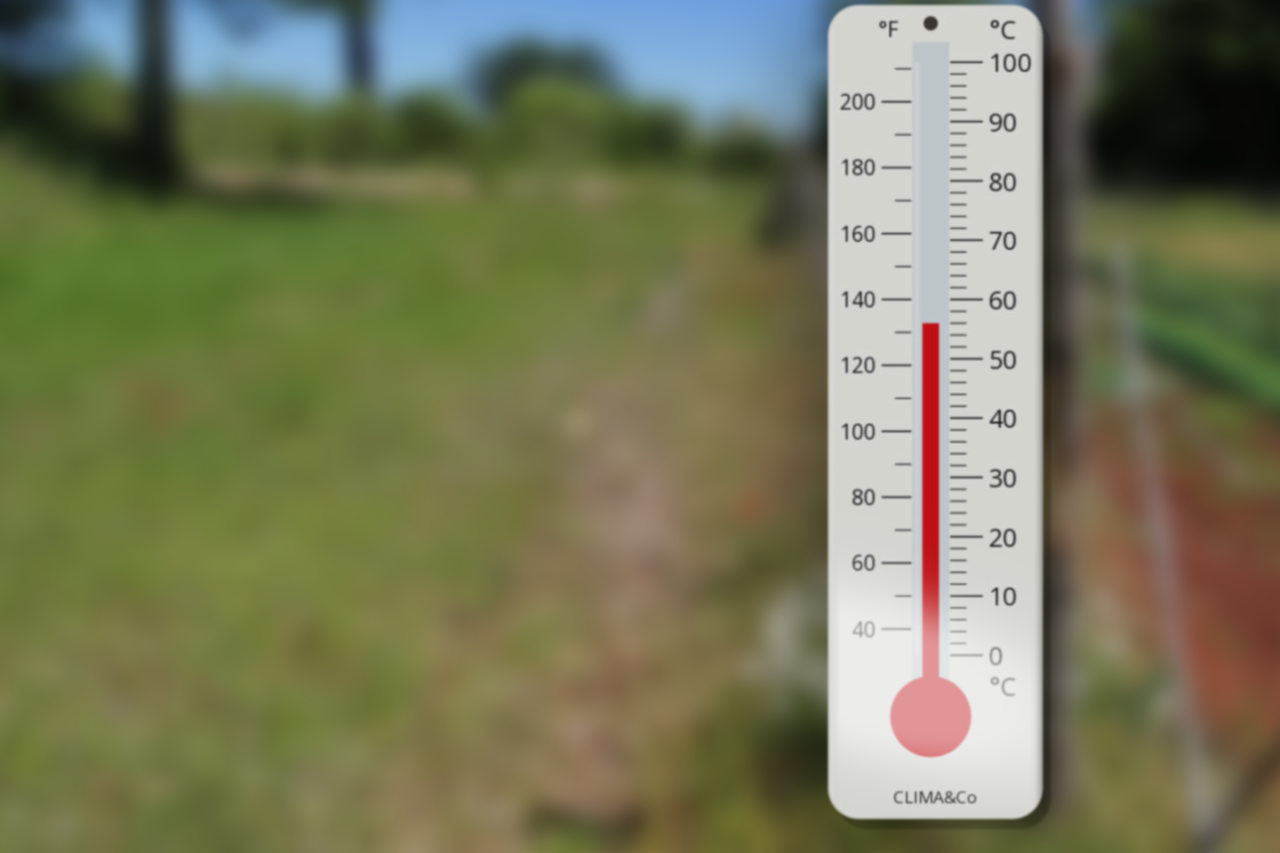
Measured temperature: 56 °C
